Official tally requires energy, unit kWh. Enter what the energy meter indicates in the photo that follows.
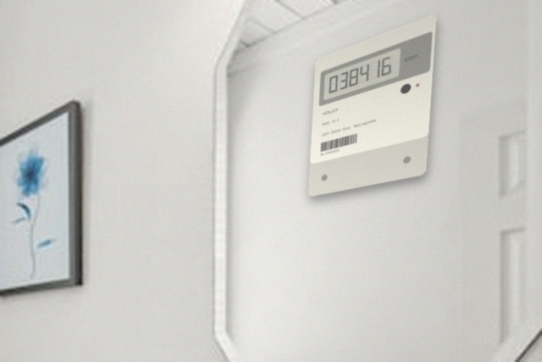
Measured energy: 38416 kWh
